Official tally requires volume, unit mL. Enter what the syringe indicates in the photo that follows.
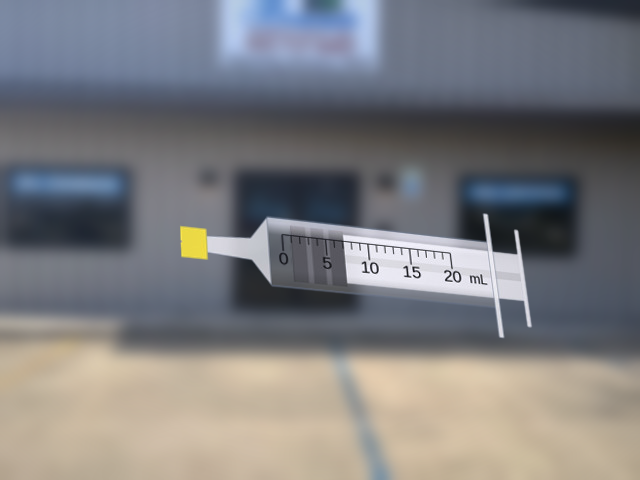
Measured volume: 1 mL
